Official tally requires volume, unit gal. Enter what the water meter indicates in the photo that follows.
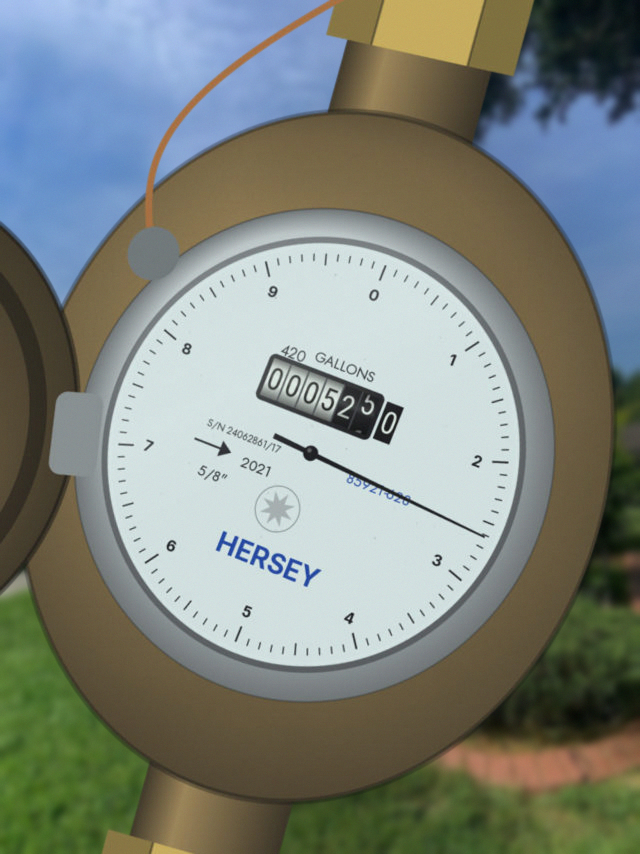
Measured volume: 5252.6 gal
